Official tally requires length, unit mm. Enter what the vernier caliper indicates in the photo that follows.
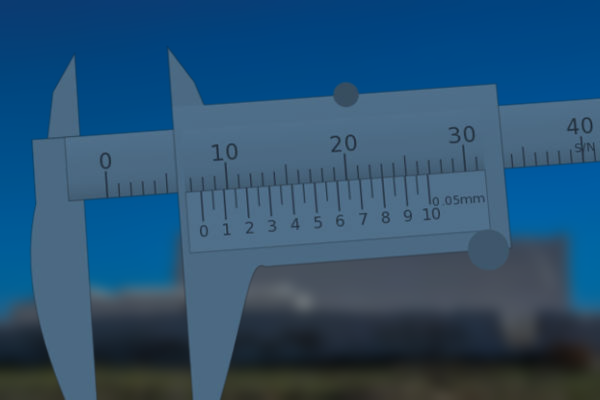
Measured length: 7.8 mm
